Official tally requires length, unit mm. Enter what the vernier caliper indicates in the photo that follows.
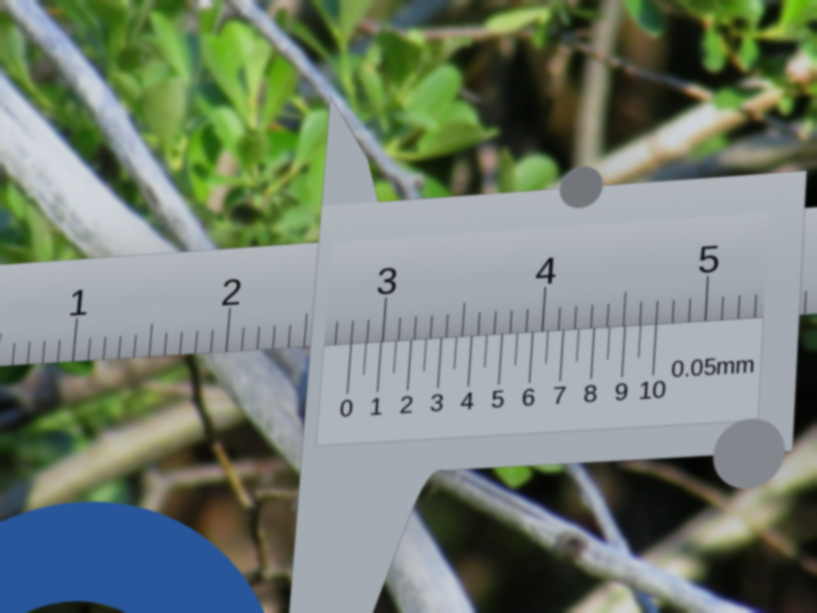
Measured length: 28.0 mm
